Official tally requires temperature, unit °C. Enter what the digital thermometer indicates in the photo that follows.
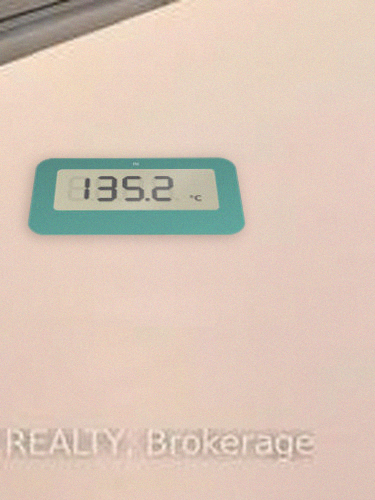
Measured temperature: 135.2 °C
